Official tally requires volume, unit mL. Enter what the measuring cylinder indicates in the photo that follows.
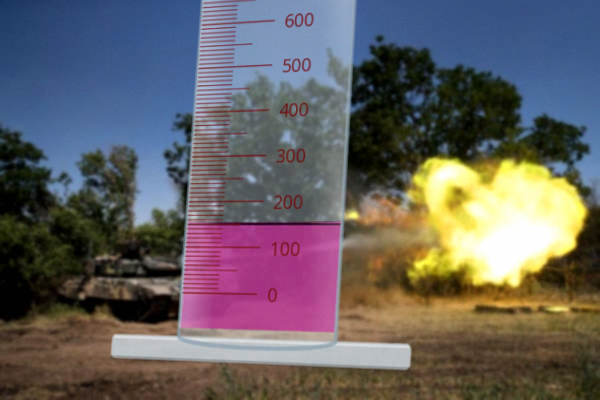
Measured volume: 150 mL
